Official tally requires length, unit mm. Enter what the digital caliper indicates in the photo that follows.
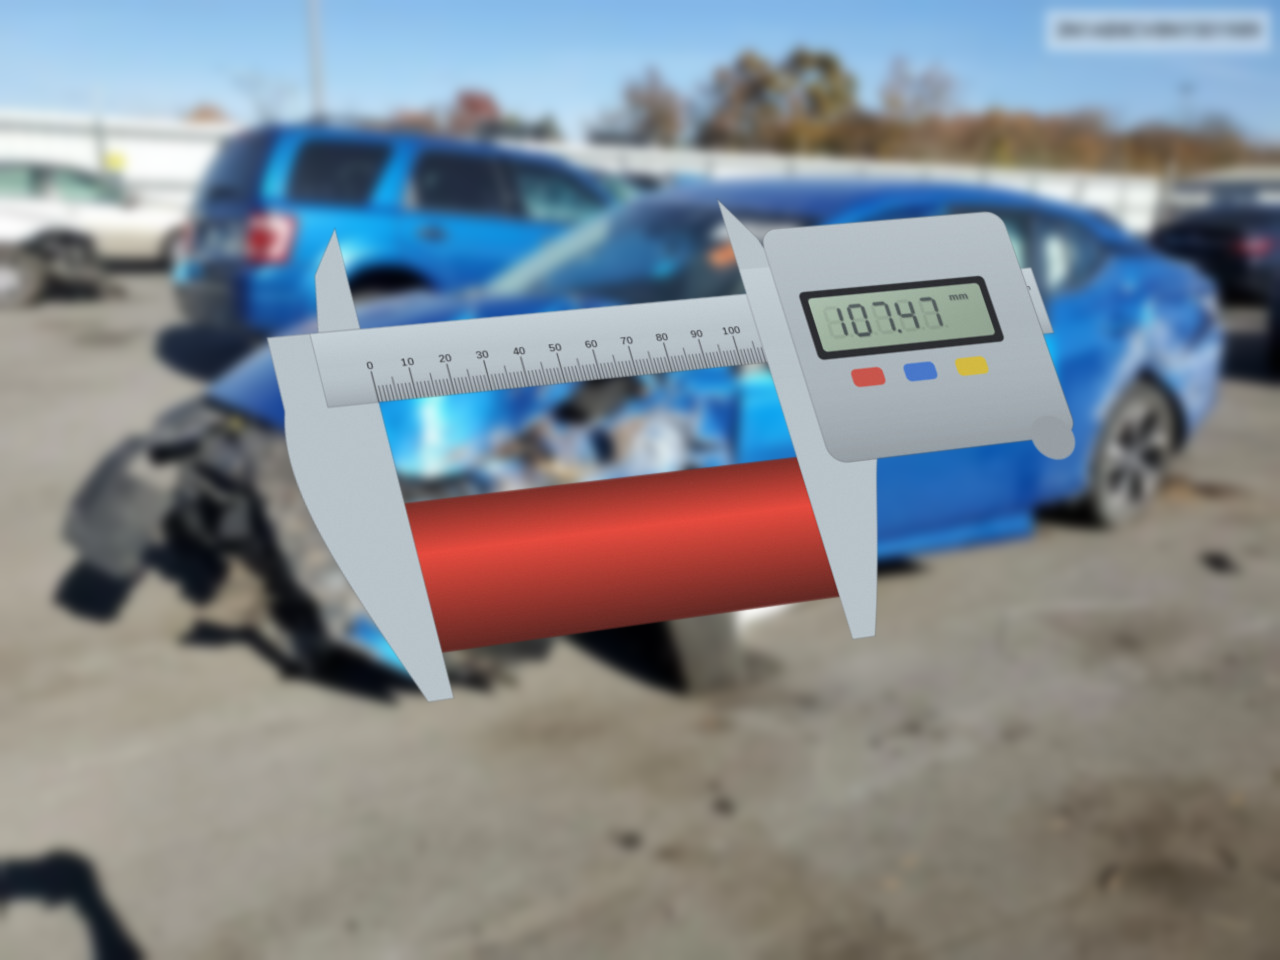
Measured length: 107.47 mm
